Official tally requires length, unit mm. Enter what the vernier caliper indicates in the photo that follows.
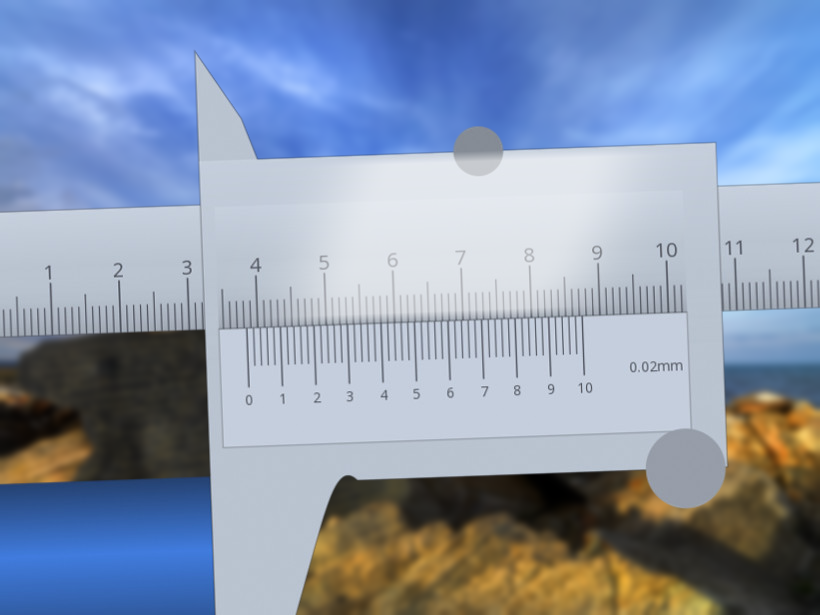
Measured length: 38.4 mm
